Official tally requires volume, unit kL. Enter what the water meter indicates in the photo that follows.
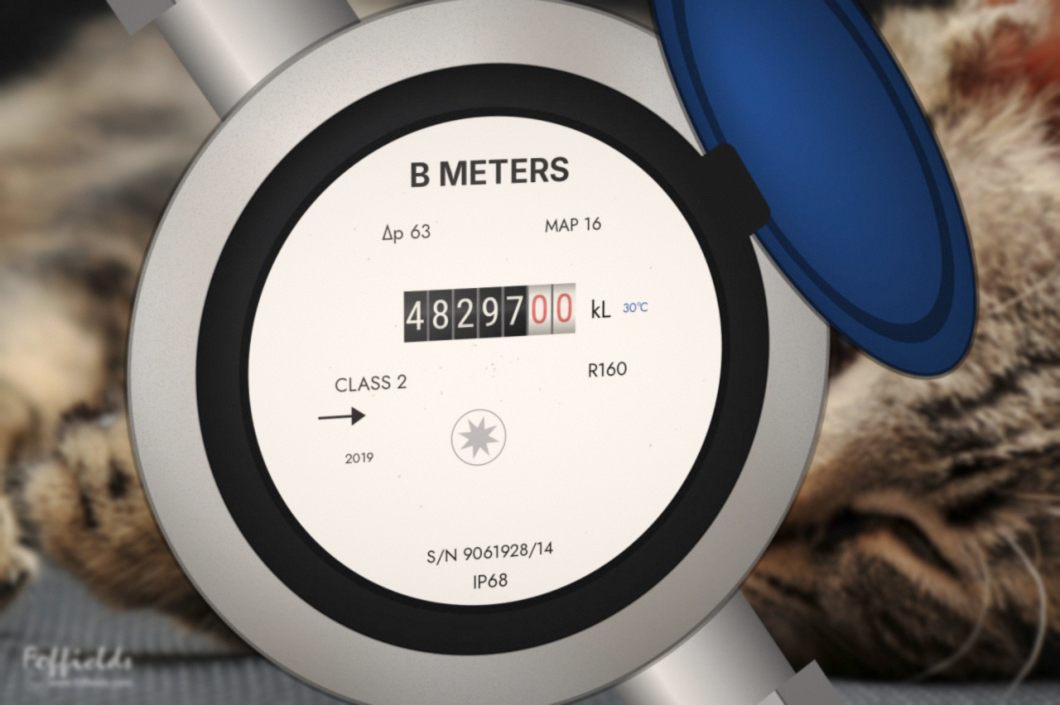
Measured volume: 48297.00 kL
